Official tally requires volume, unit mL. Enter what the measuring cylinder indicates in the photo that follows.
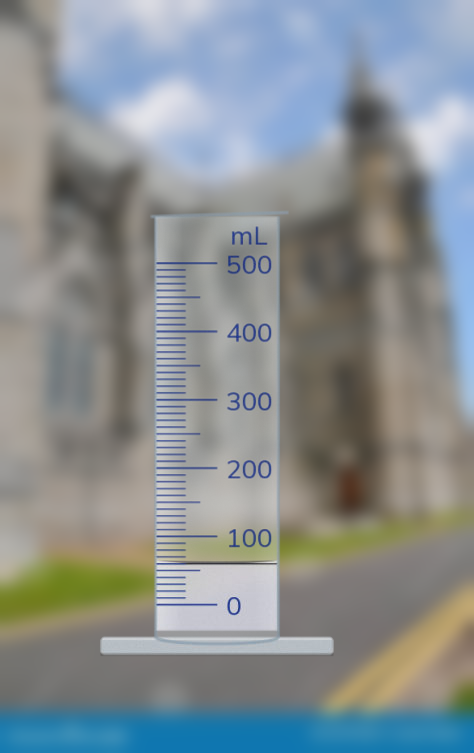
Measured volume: 60 mL
